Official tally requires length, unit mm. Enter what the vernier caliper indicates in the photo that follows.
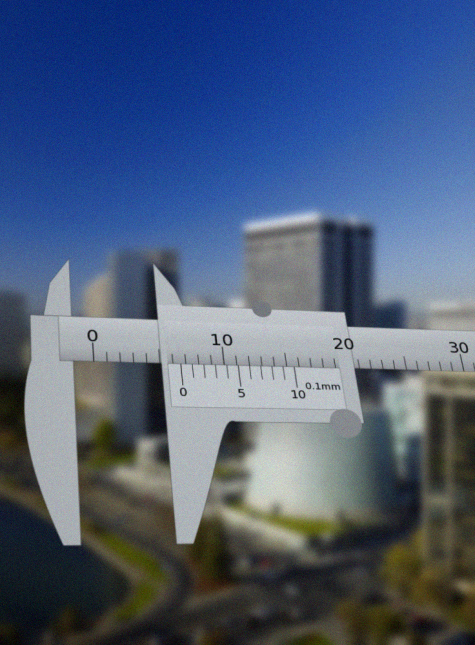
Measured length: 6.6 mm
